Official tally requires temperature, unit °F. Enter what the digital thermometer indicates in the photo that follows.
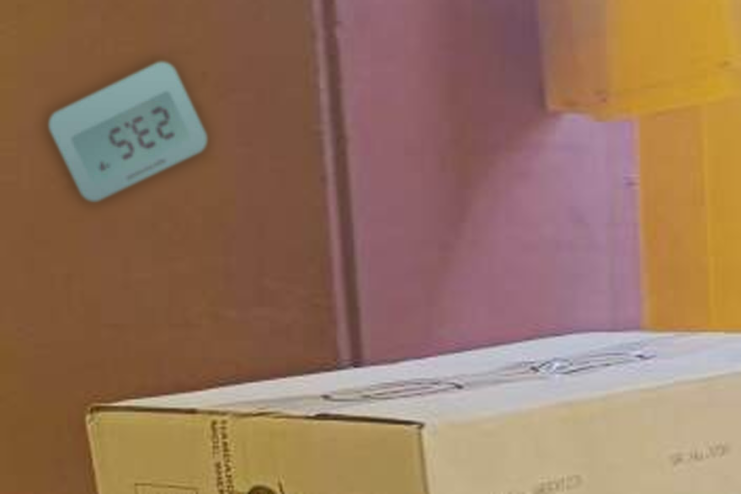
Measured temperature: 23.5 °F
